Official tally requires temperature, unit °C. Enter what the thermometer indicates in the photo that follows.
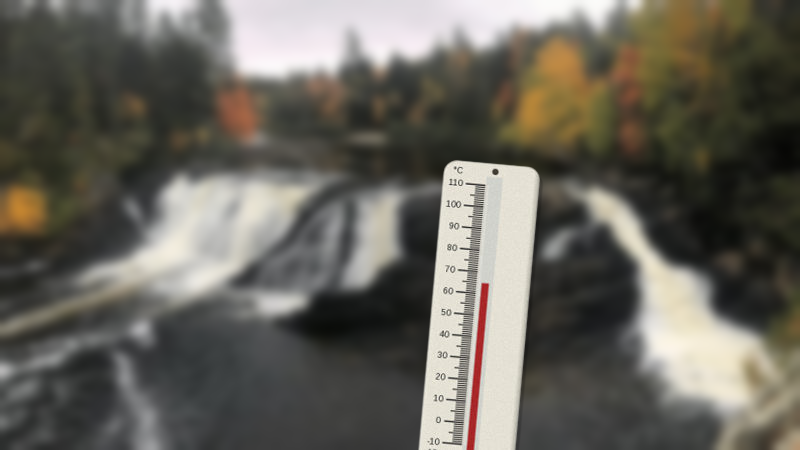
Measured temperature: 65 °C
